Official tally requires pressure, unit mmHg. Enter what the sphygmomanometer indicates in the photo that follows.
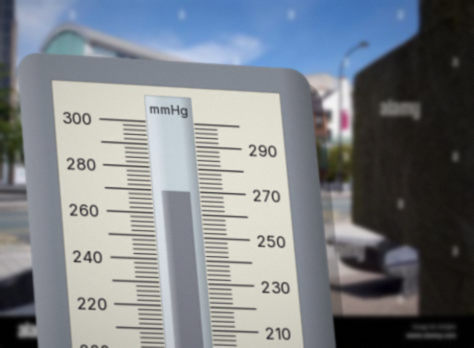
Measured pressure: 270 mmHg
